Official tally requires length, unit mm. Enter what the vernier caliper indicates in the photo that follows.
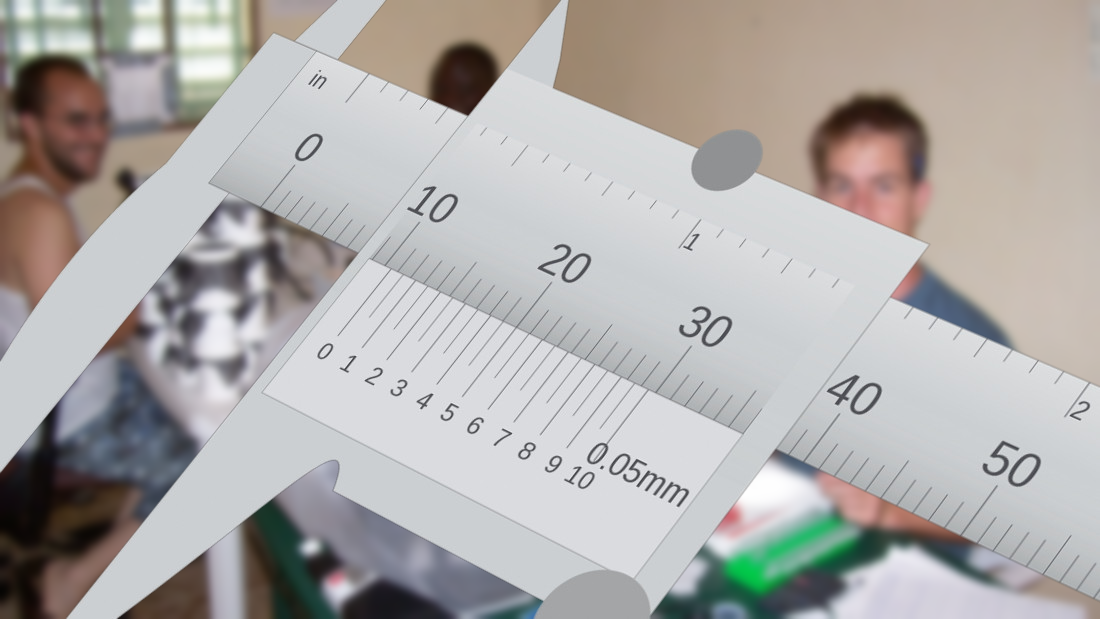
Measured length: 10.5 mm
